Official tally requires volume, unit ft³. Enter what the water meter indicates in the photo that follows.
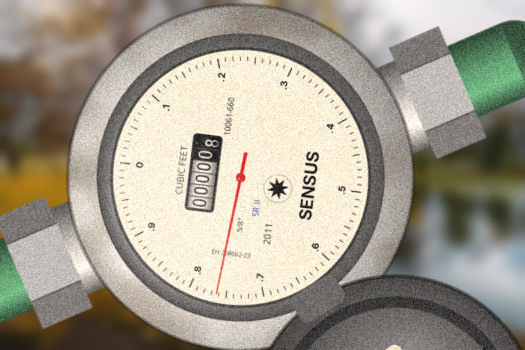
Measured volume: 7.76 ft³
